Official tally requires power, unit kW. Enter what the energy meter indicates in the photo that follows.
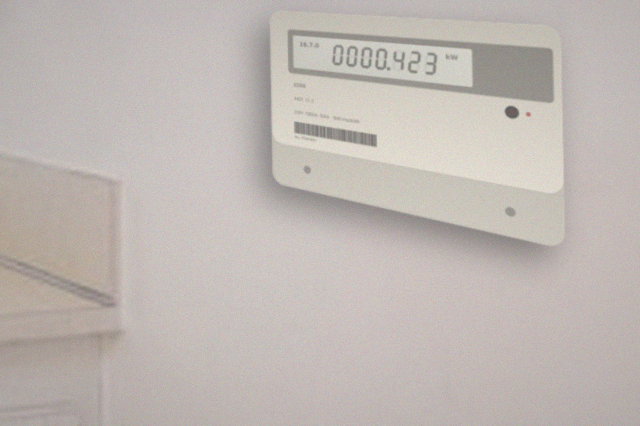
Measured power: 0.423 kW
